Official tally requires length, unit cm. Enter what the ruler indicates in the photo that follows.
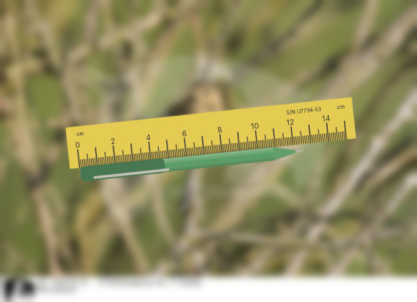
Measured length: 12.5 cm
